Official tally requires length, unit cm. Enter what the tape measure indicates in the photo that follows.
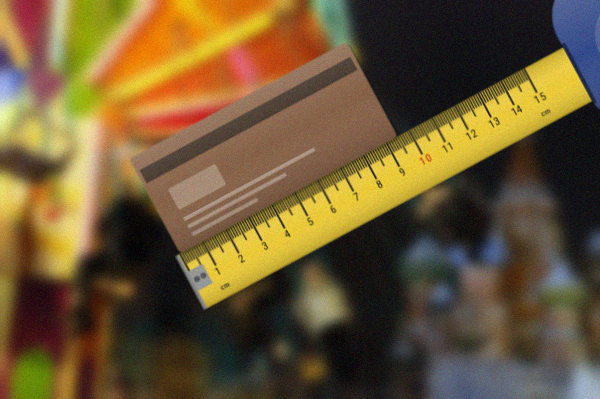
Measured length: 9.5 cm
